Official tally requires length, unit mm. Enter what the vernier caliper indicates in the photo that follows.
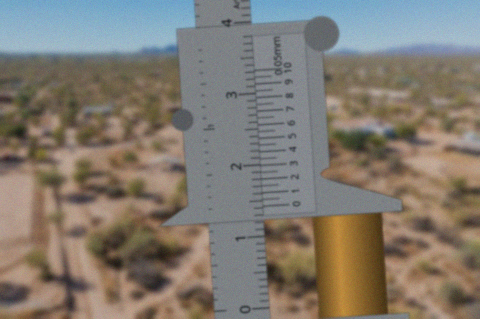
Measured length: 14.2 mm
